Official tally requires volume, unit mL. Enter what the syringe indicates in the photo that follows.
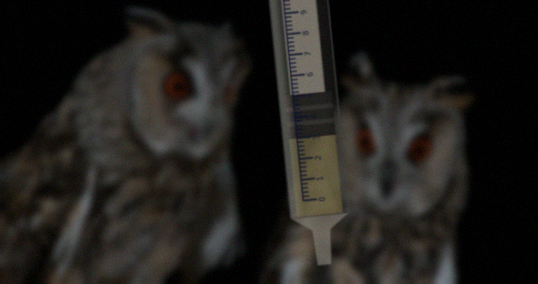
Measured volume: 3 mL
